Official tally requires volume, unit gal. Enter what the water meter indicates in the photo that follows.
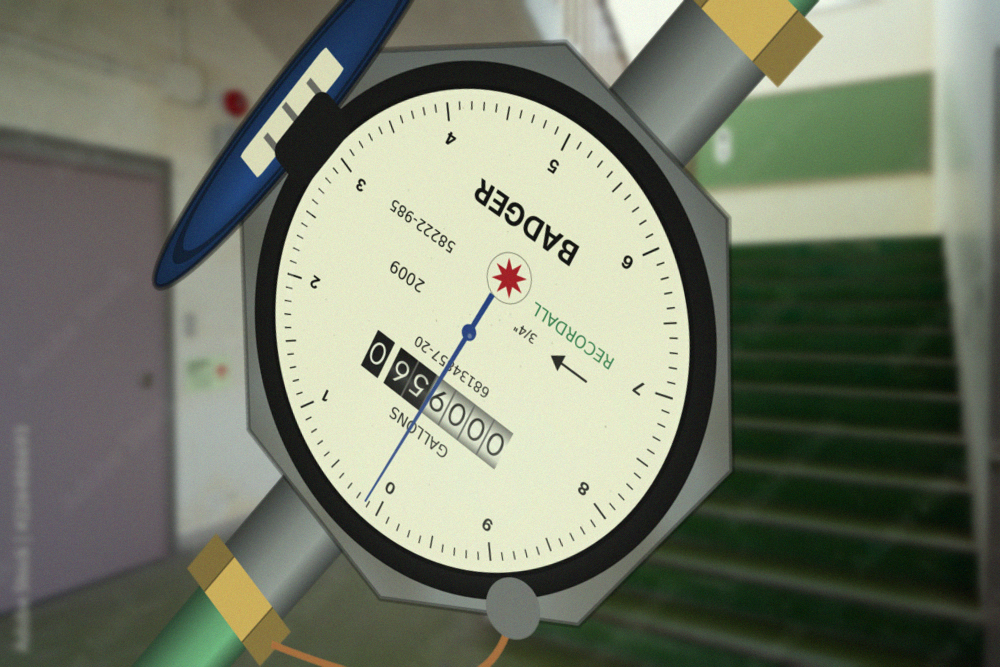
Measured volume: 9560.1 gal
